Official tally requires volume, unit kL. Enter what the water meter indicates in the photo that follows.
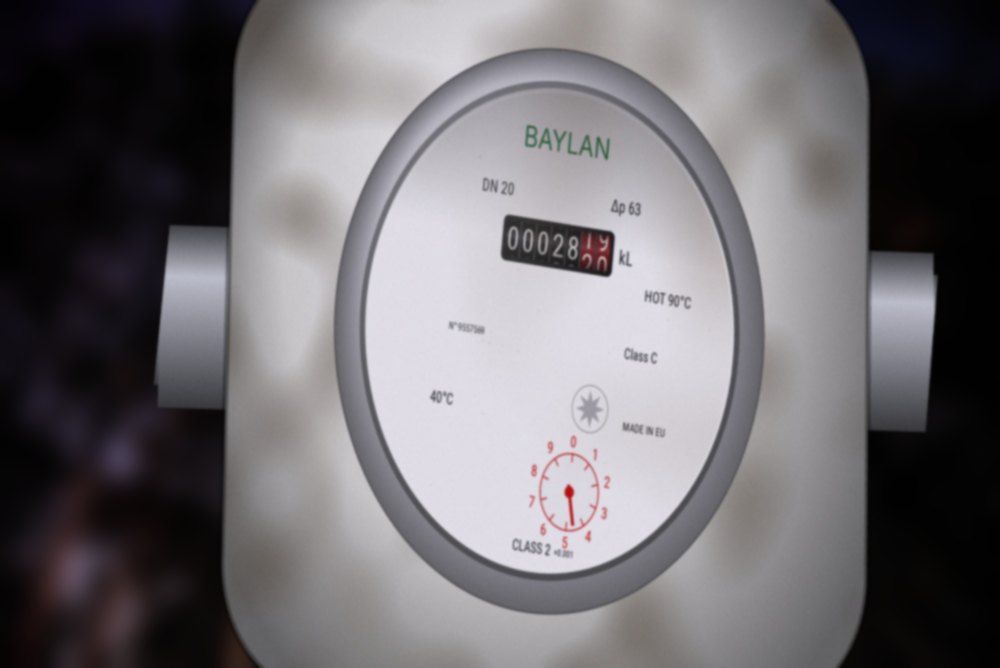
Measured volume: 28.194 kL
